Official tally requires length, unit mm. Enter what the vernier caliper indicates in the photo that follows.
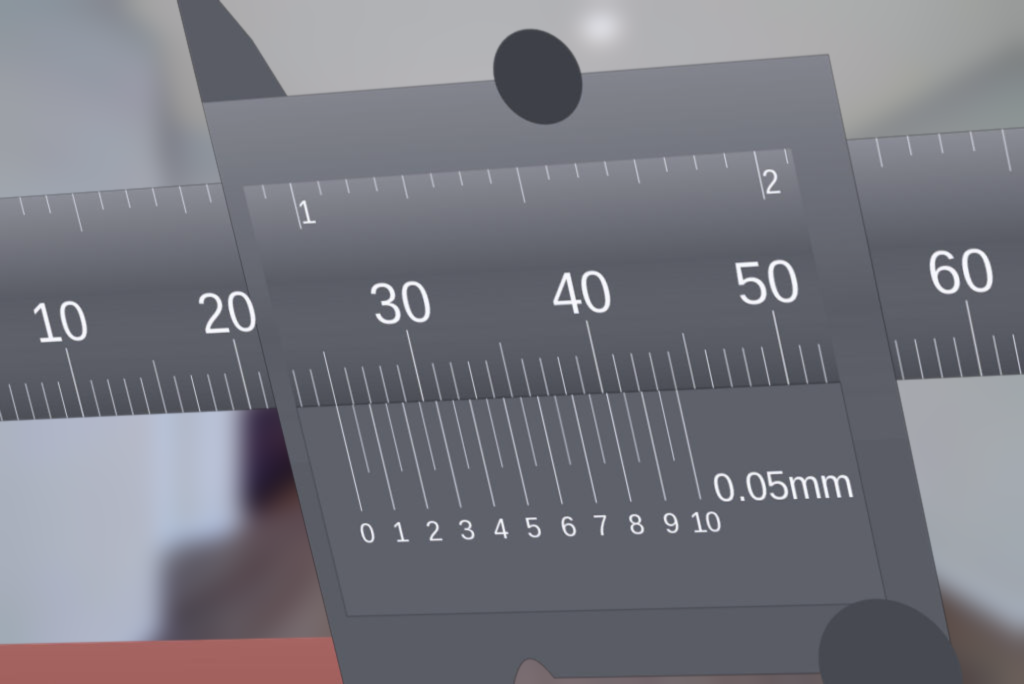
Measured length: 25.0 mm
